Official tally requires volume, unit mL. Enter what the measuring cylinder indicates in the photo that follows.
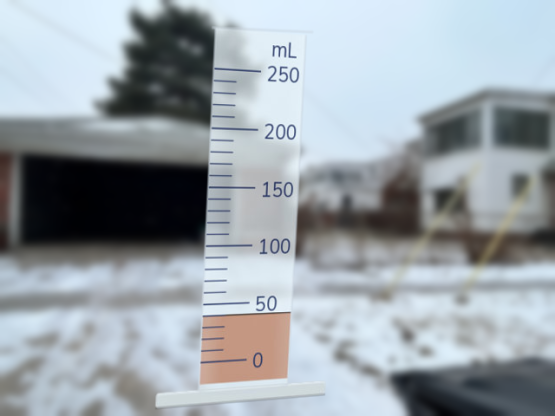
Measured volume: 40 mL
